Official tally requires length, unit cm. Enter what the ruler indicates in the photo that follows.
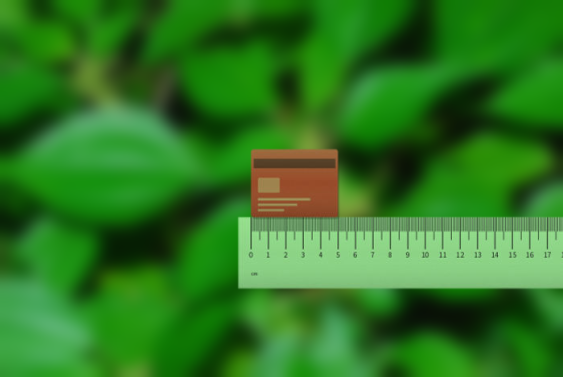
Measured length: 5 cm
